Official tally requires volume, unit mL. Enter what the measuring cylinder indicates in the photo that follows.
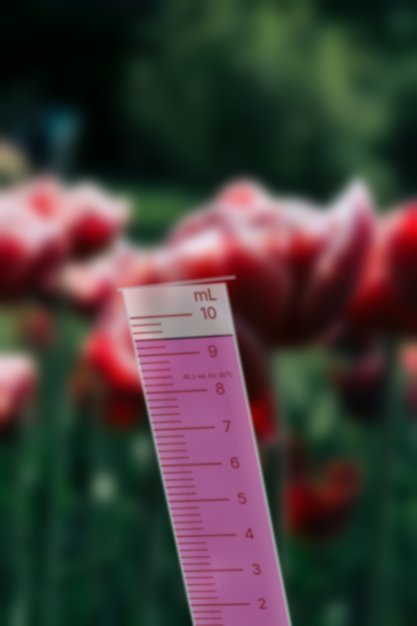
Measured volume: 9.4 mL
